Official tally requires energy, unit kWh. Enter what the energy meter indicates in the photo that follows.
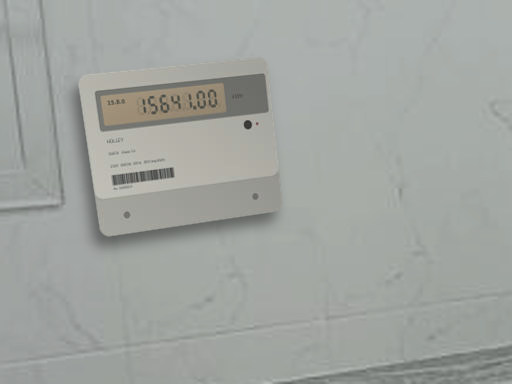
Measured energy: 15641.00 kWh
